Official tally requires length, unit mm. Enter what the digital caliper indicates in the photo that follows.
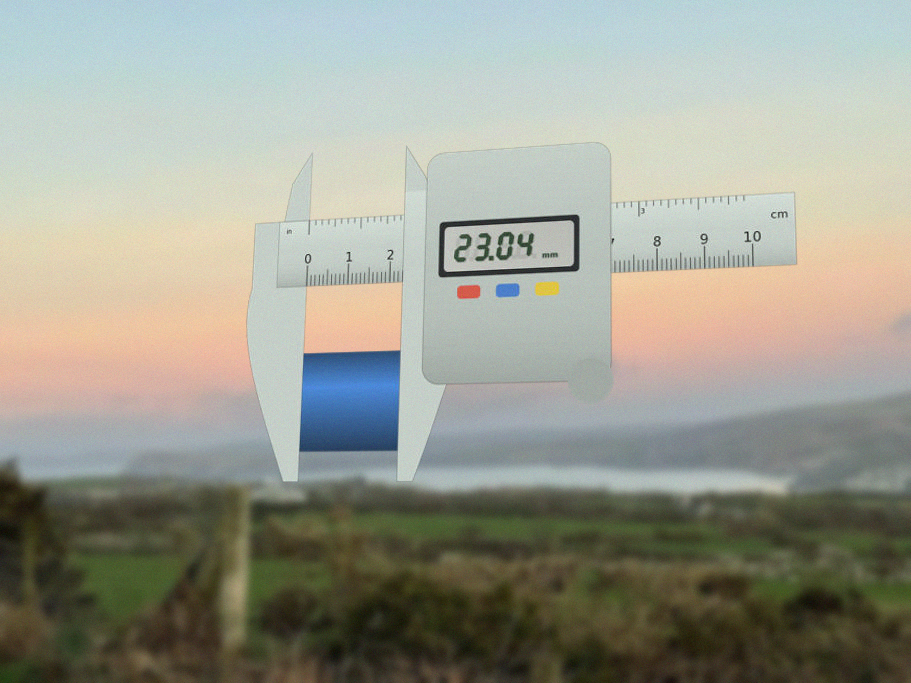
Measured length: 23.04 mm
